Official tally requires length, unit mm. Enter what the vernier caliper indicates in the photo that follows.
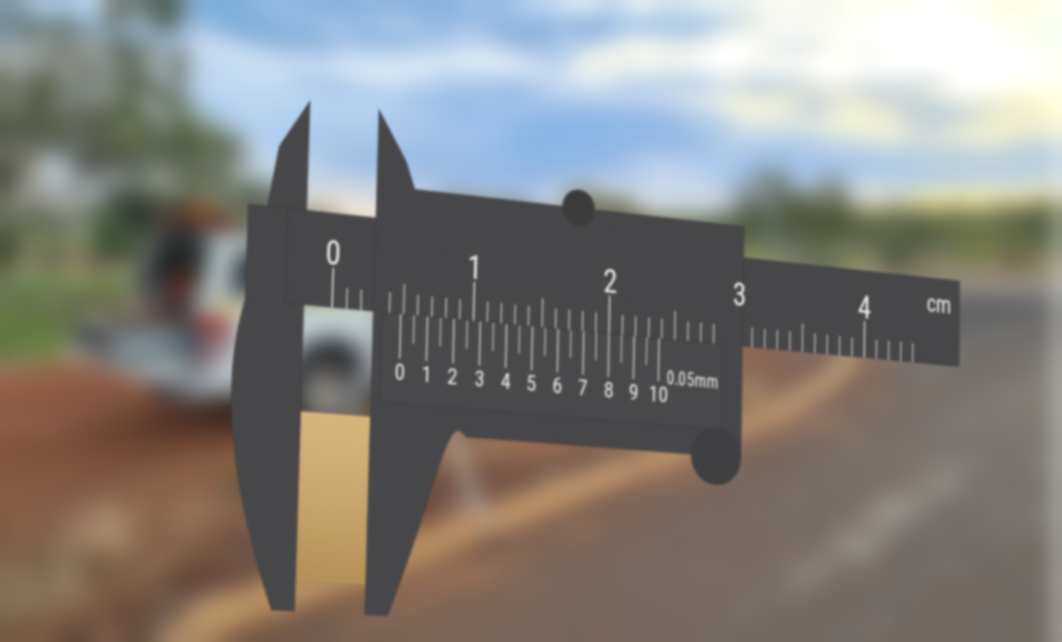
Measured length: 4.8 mm
